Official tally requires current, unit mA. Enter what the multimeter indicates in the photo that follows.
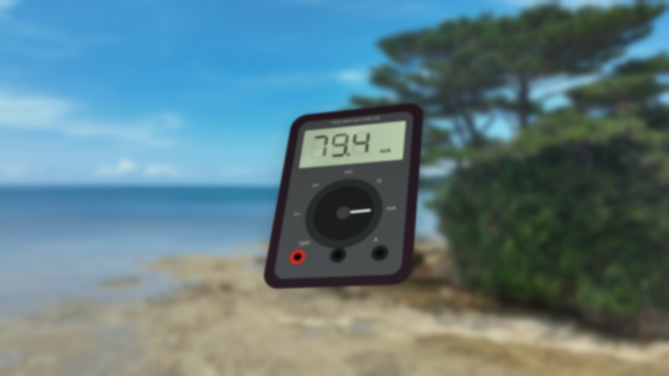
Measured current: 79.4 mA
